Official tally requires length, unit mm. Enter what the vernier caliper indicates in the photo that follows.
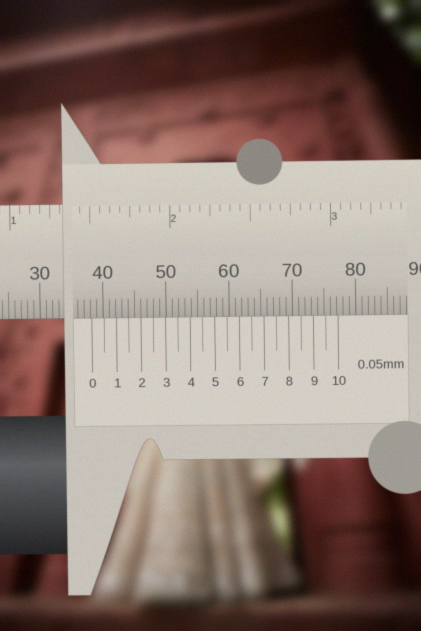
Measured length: 38.2 mm
